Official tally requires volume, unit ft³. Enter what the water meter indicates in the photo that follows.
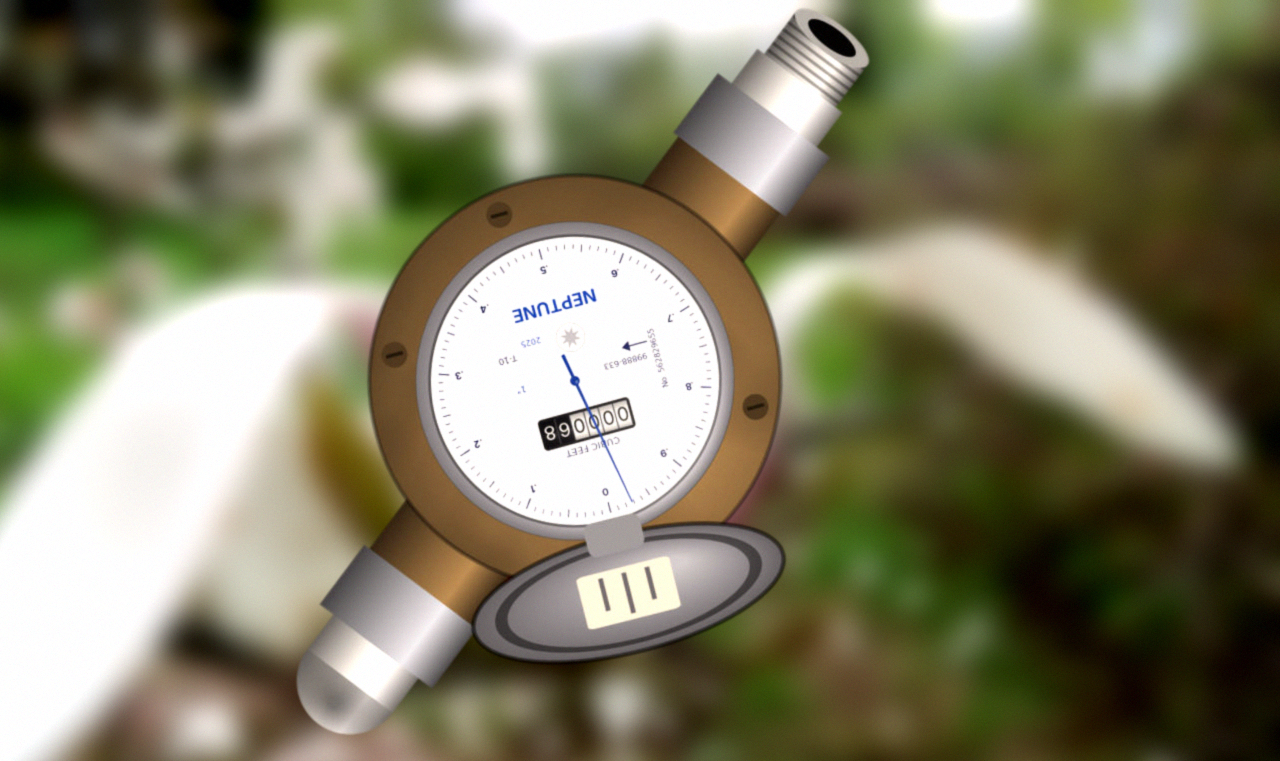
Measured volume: 67.97 ft³
